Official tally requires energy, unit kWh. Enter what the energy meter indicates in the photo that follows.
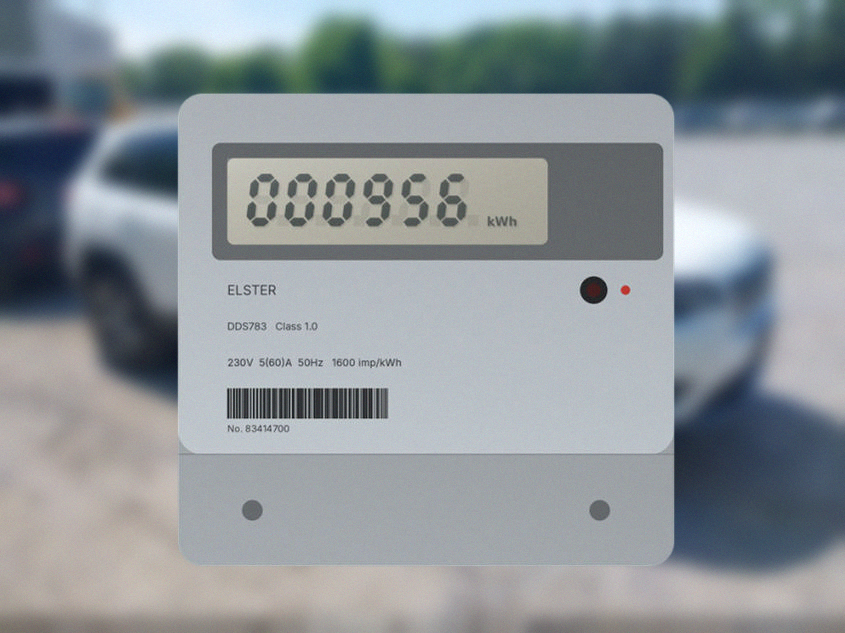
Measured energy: 956 kWh
